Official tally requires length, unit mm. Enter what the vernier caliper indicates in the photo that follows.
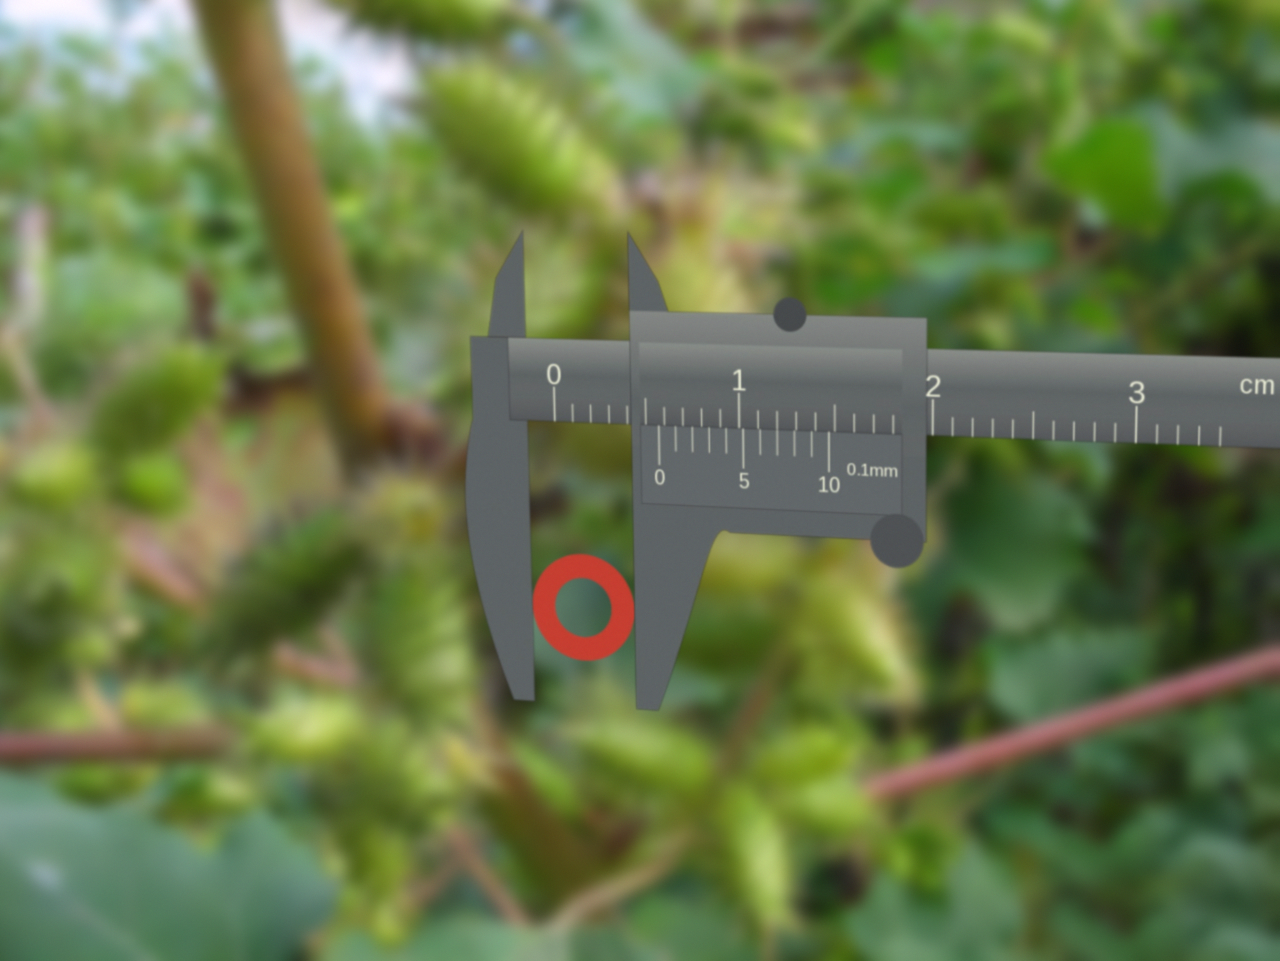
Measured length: 5.7 mm
